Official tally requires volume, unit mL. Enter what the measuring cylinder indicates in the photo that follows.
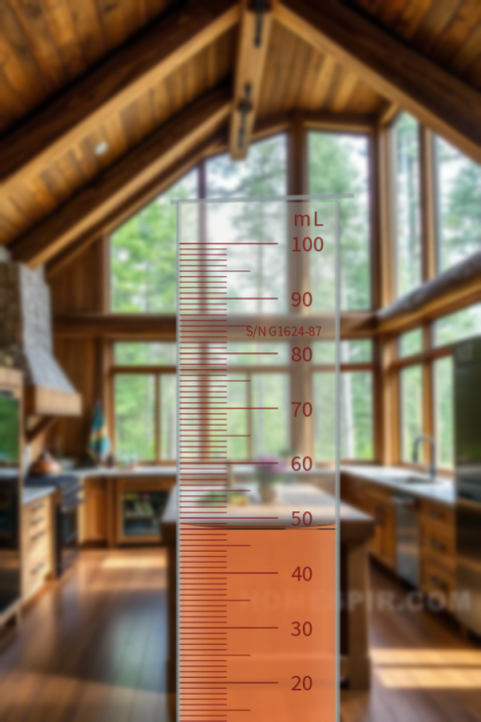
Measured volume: 48 mL
